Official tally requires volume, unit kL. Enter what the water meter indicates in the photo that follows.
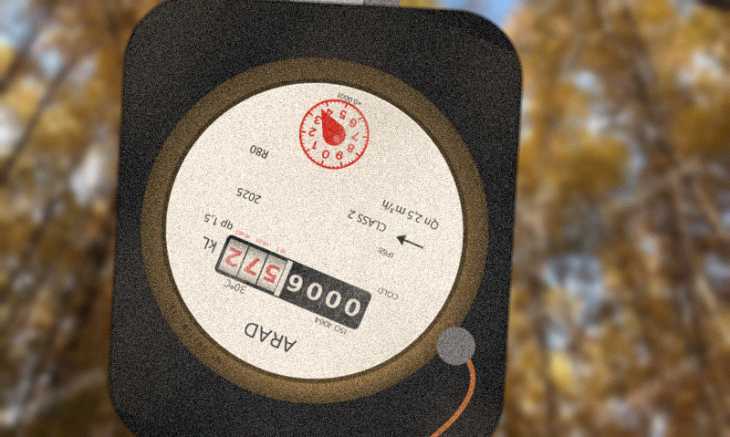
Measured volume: 6.5723 kL
